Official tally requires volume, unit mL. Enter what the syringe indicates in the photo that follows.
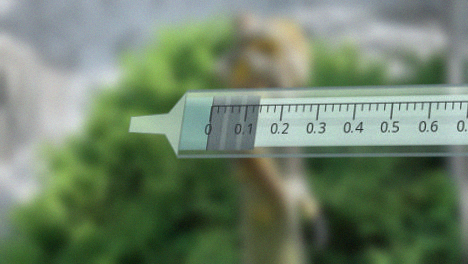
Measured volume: 0 mL
